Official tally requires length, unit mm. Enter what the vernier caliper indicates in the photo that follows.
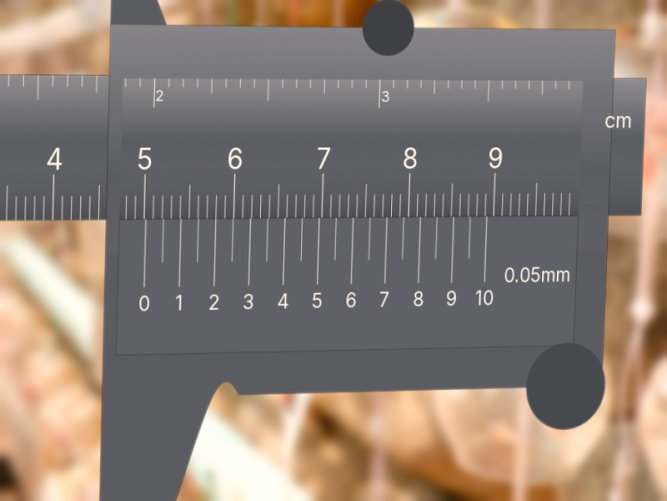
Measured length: 50.2 mm
